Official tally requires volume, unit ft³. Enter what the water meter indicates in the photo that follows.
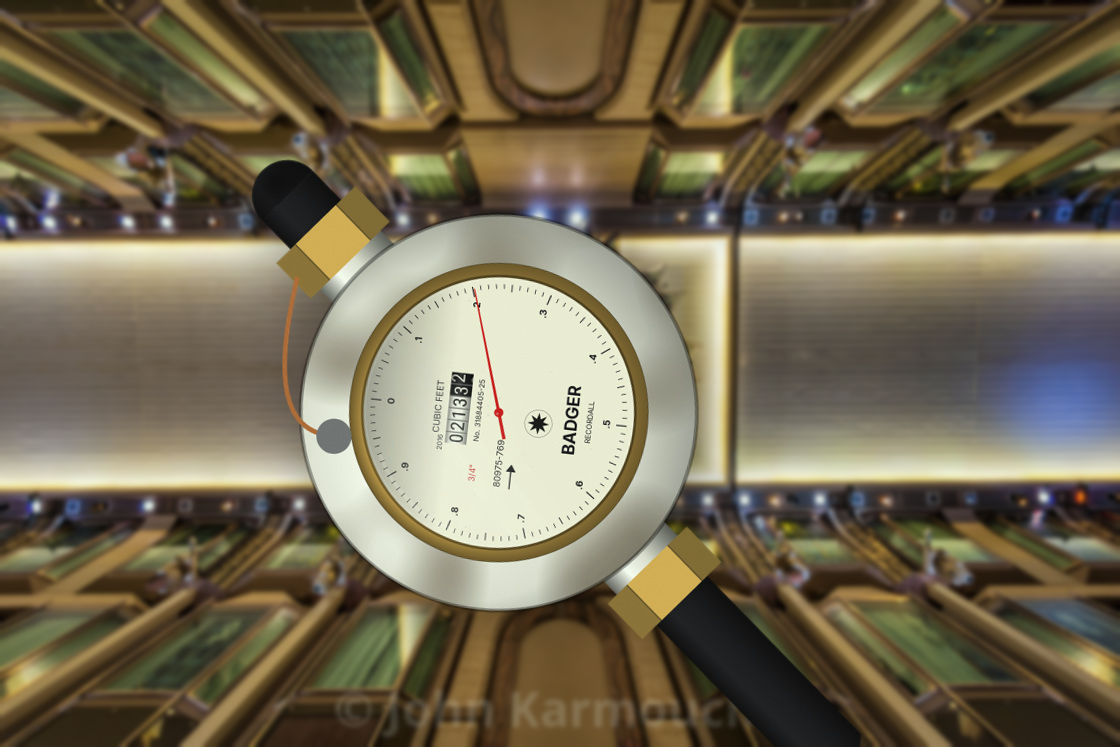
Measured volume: 21332.20 ft³
